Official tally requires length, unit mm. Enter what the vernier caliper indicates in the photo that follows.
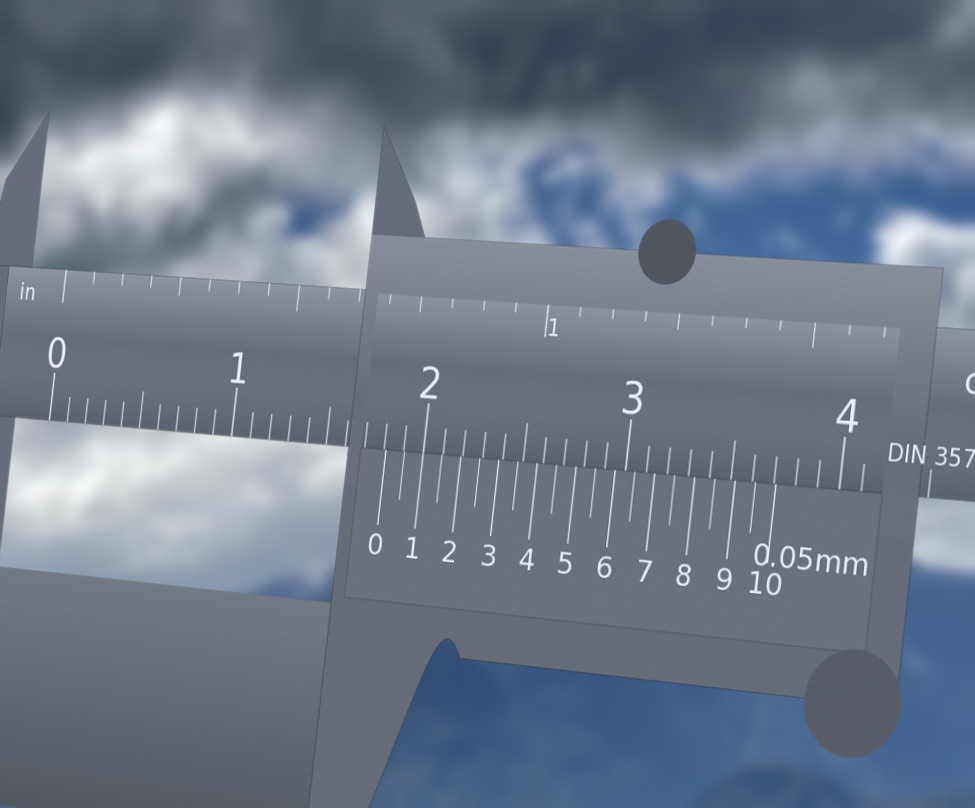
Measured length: 18.1 mm
